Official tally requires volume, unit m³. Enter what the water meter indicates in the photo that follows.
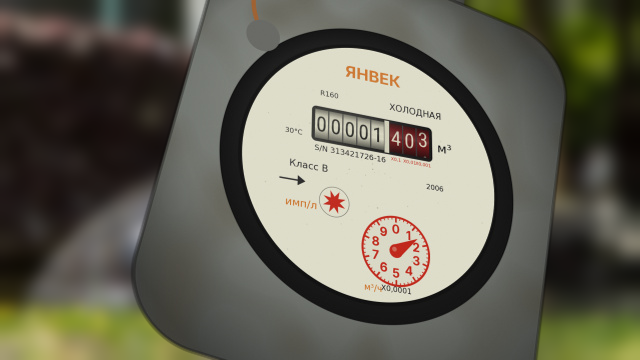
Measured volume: 1.4031 m³
